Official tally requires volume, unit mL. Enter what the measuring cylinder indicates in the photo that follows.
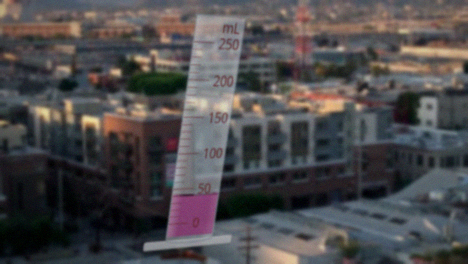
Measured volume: 40 mL
